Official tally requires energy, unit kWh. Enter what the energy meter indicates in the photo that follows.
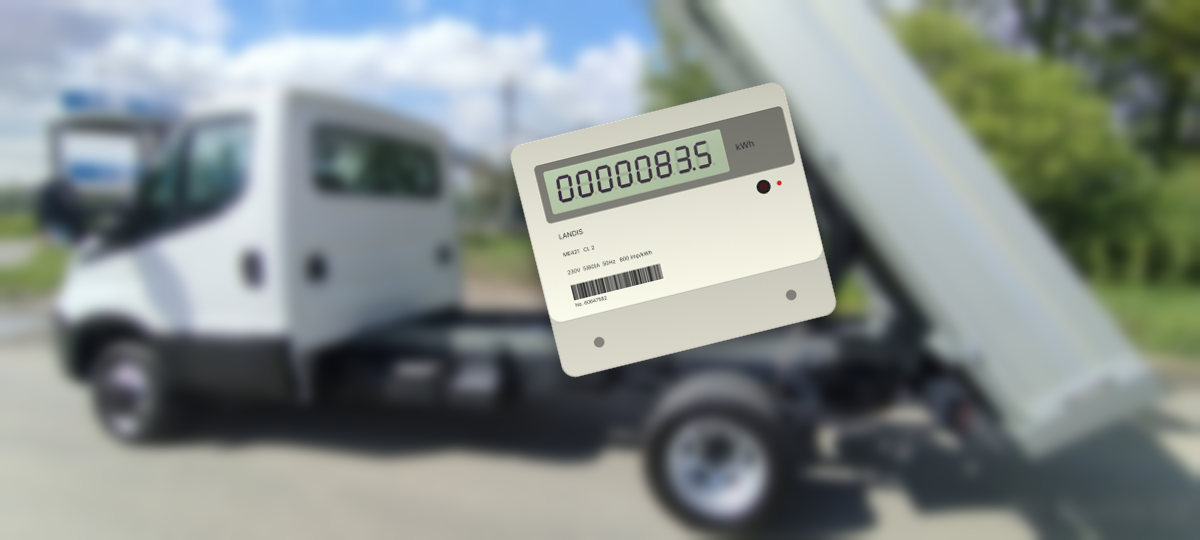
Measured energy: 83.5 kWh
